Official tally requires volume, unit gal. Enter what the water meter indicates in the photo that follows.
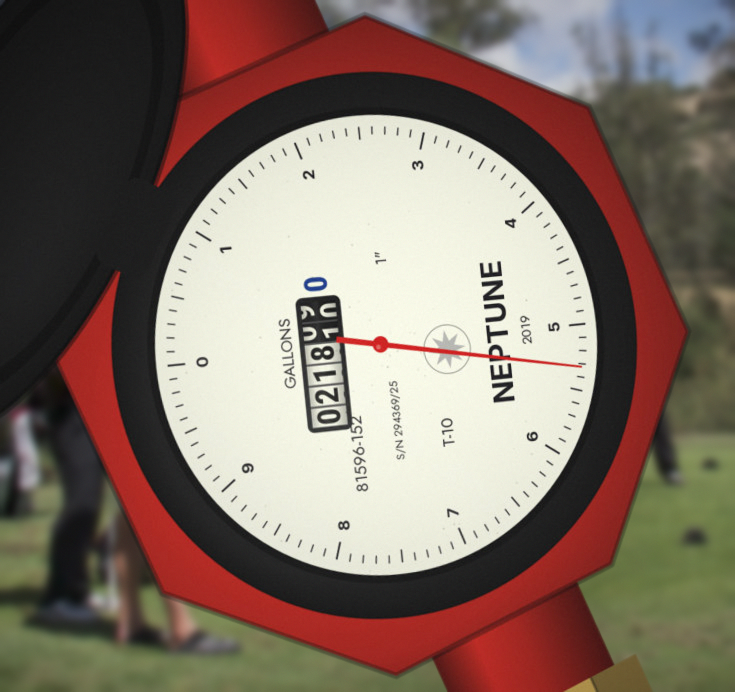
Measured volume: 218095.3 gal
